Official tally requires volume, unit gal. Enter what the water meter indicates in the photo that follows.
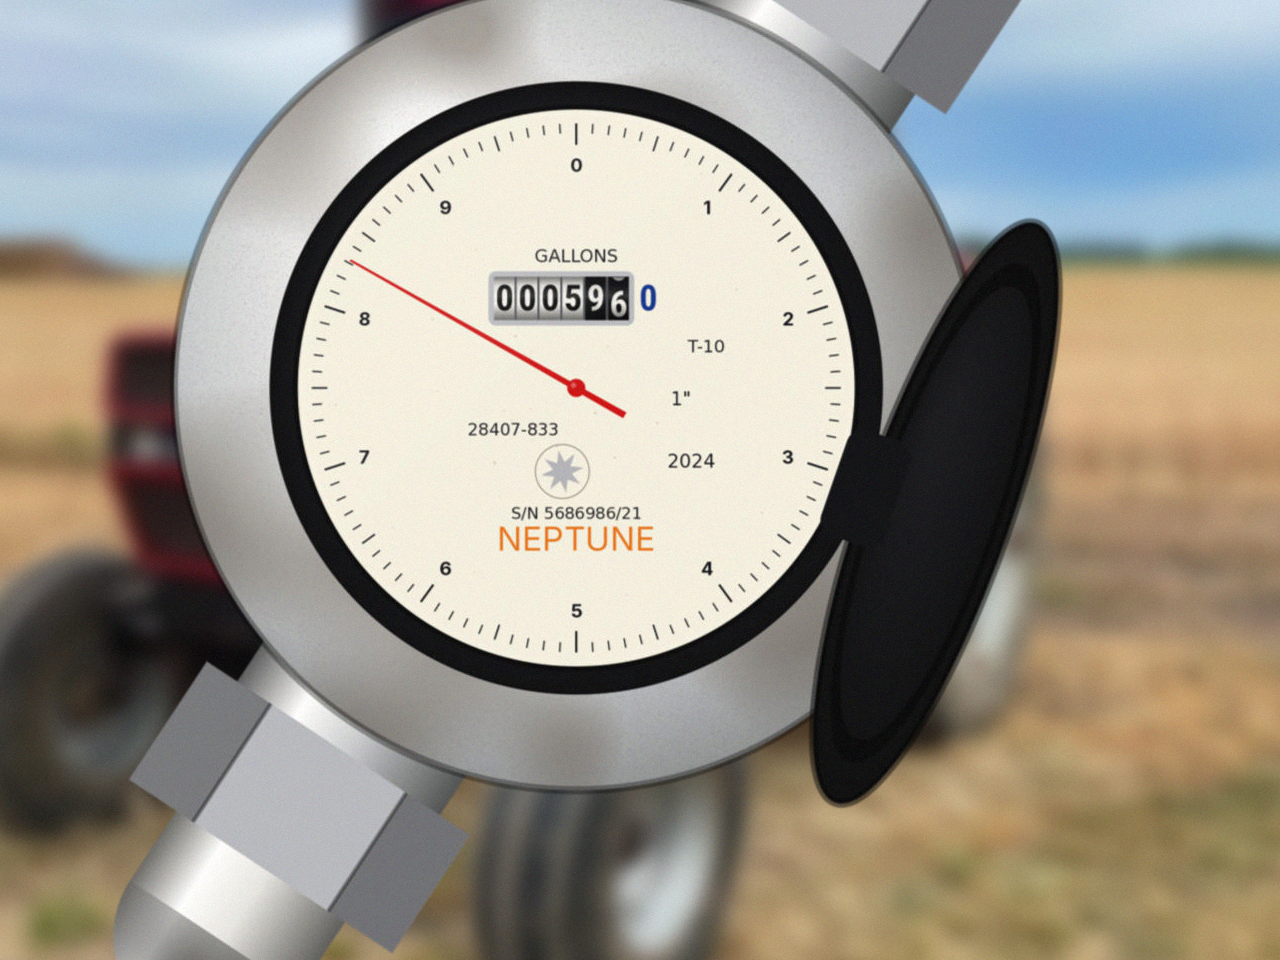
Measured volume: 5958.3 gal
